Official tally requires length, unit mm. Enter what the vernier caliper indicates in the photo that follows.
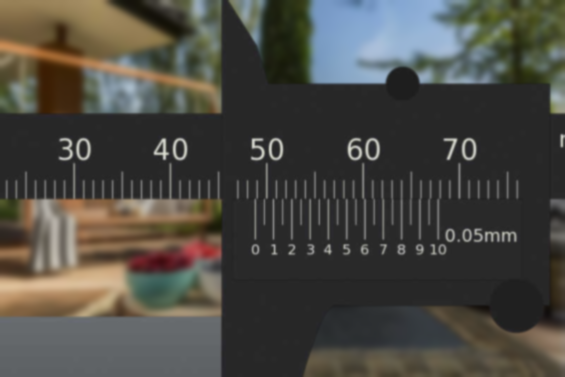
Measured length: 48.8 mm
